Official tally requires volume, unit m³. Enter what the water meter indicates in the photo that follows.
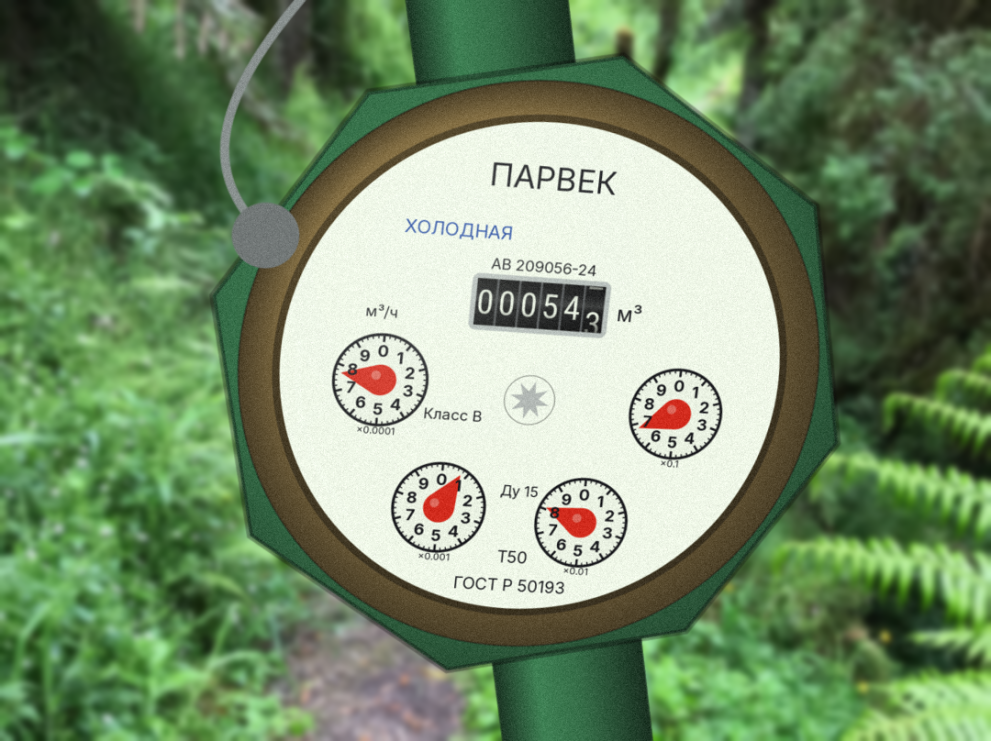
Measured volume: 542.6807 m³
